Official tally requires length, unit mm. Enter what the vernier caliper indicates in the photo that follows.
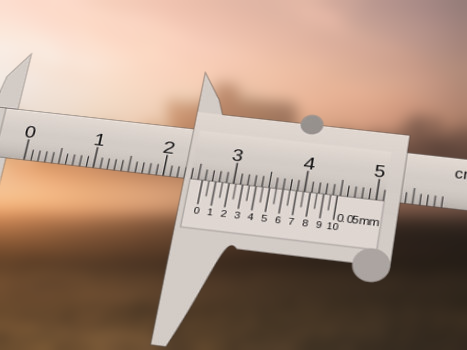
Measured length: 25.6 mm
